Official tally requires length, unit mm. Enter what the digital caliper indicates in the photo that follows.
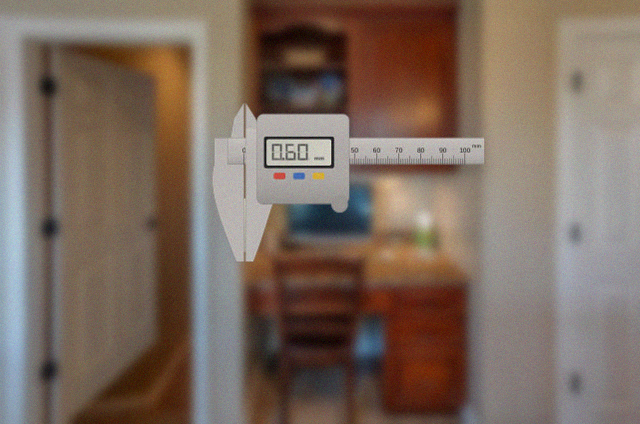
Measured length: 0.60 mm
